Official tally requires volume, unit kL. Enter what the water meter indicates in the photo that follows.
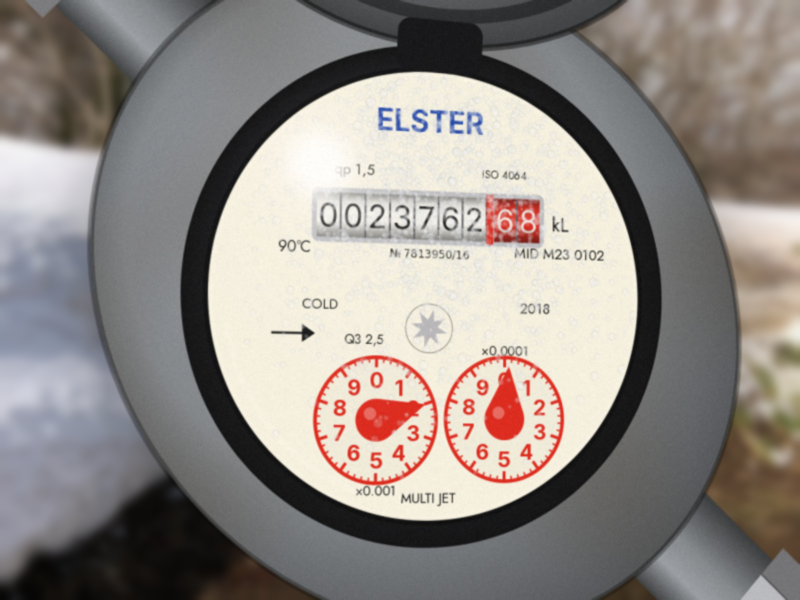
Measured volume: 23762.6820 kL
